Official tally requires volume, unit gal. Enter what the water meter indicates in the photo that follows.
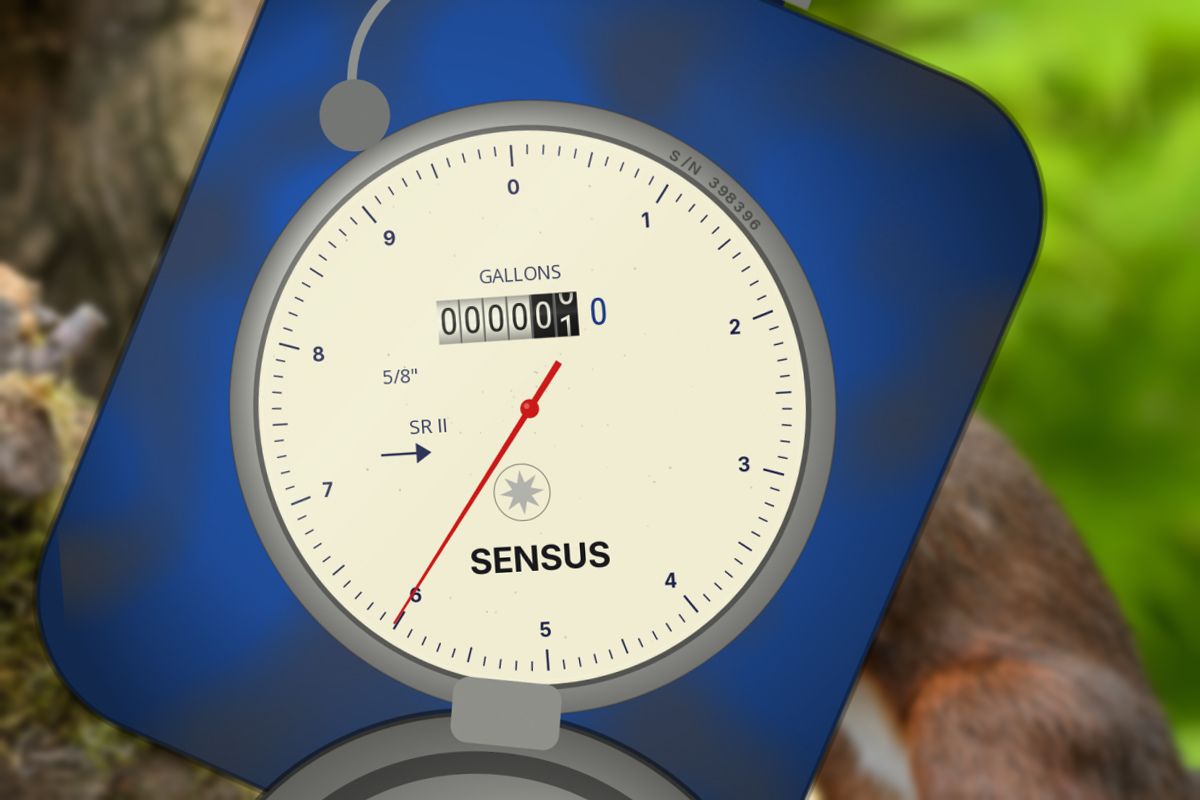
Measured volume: 6.0 gal
